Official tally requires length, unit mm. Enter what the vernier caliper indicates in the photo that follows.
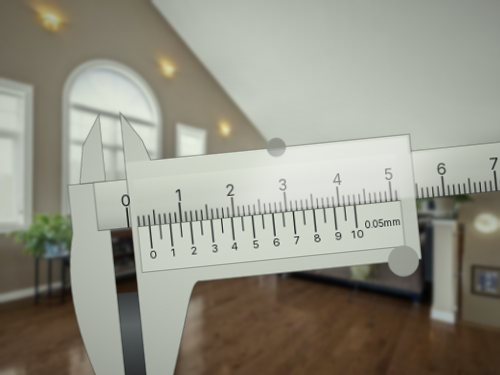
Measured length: 4.0 mm
